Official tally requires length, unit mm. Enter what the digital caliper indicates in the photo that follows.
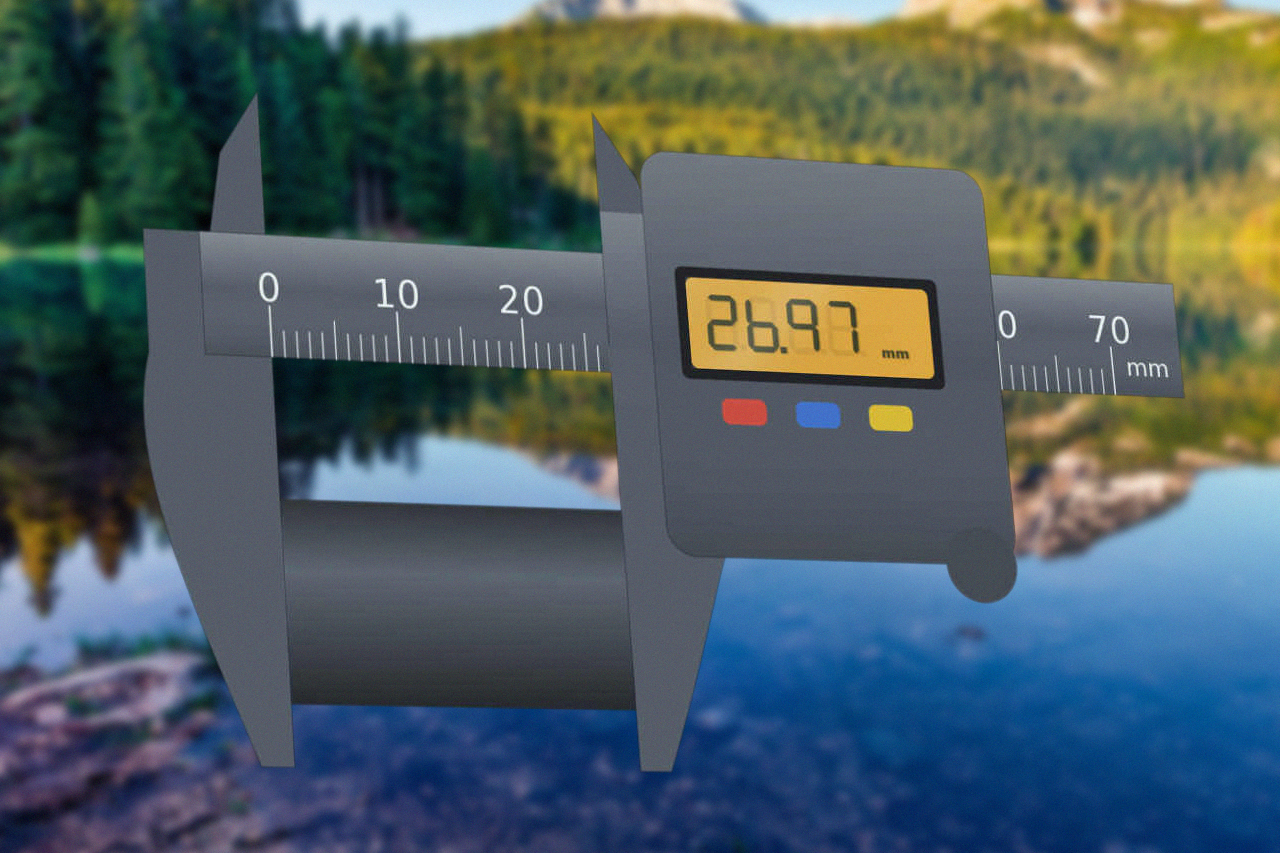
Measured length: 26.97 mm
